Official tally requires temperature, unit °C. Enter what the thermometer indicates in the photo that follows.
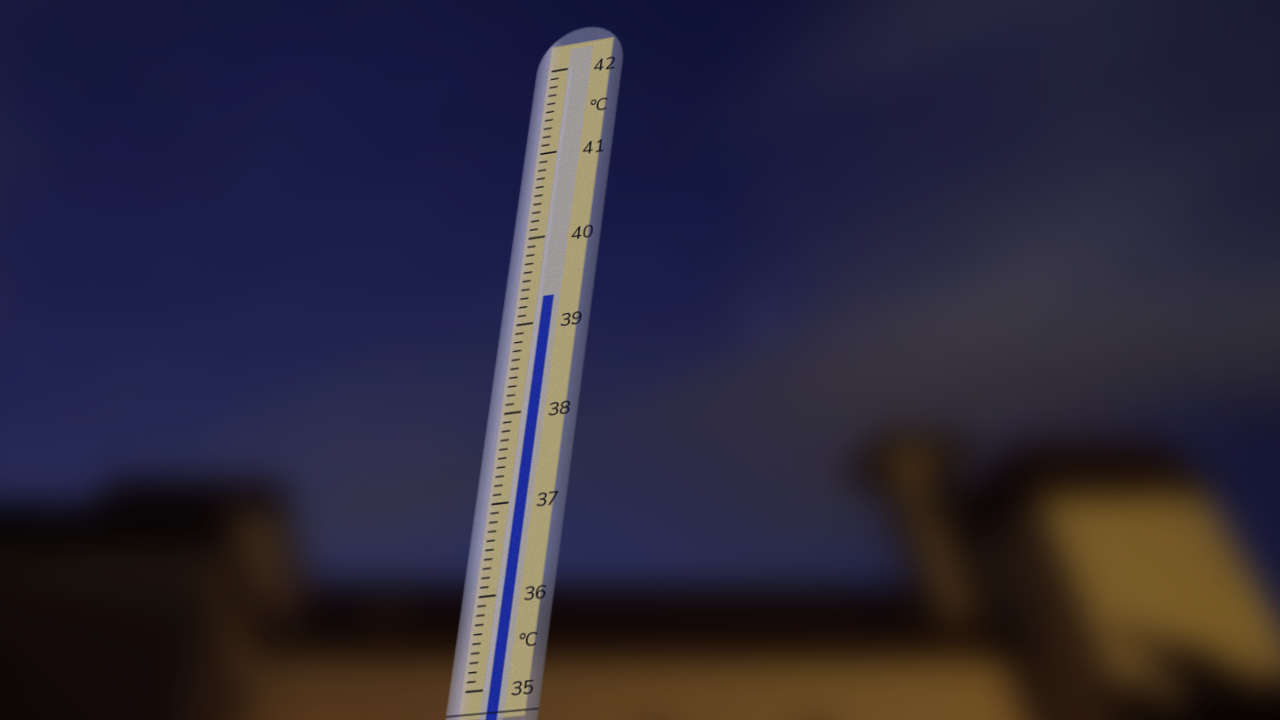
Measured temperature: 39.3 °C
